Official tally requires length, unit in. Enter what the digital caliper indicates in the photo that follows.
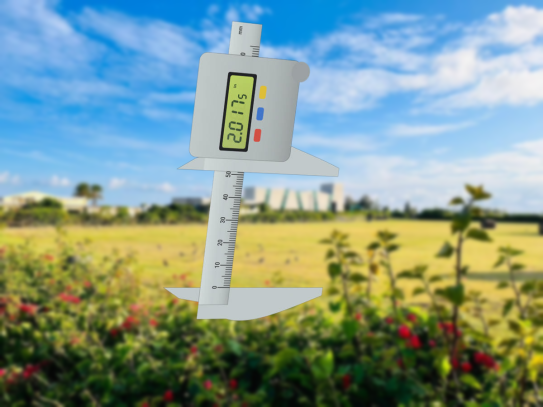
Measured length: 2.0175 in
